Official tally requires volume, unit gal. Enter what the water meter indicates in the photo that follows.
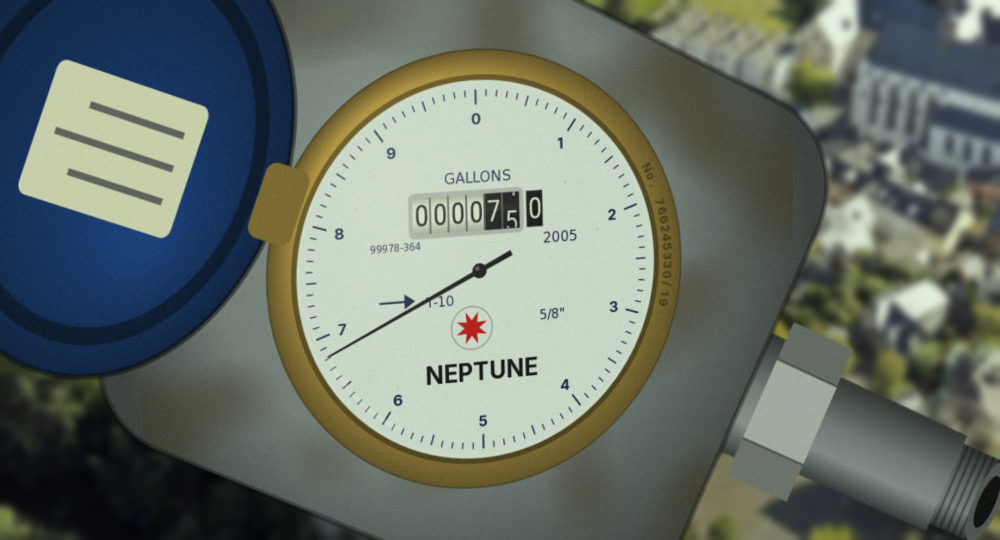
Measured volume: 746.8 gal
